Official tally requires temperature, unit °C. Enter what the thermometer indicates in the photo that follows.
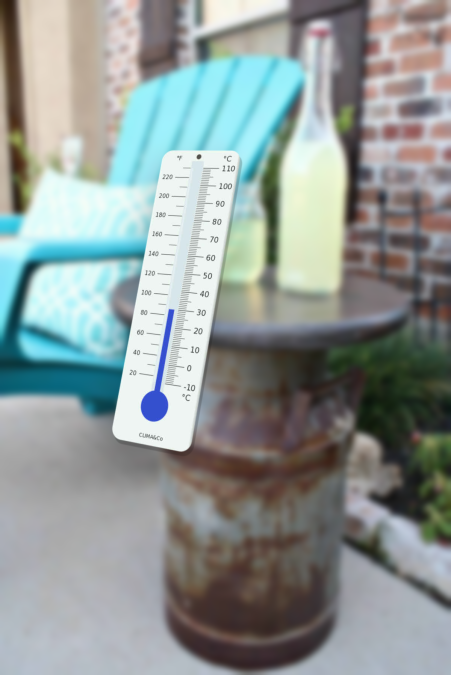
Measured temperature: 30 °C
